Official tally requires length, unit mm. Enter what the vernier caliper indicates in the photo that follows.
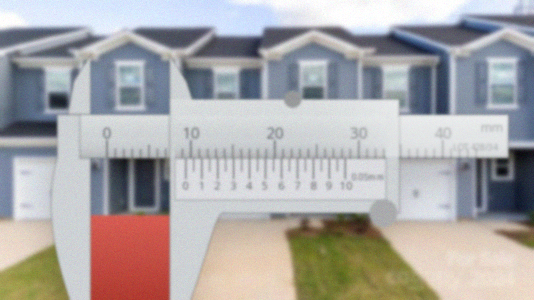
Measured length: 9.4 mm
